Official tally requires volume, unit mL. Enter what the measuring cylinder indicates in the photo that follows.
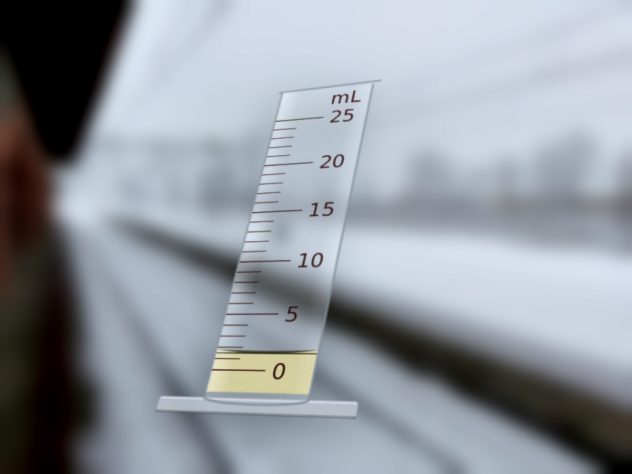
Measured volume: 1.5 mL
